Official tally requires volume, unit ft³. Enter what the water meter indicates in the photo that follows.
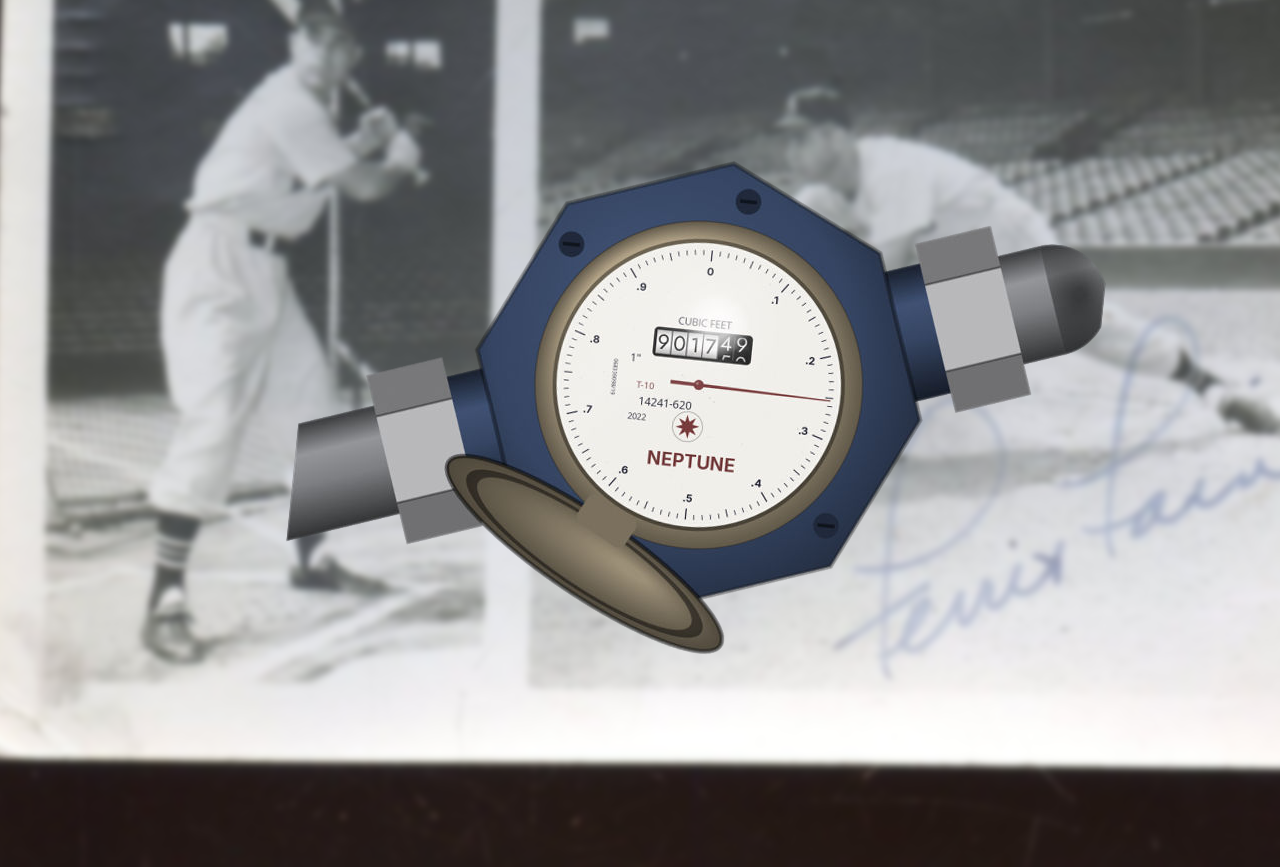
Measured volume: 901749.25 ft³
